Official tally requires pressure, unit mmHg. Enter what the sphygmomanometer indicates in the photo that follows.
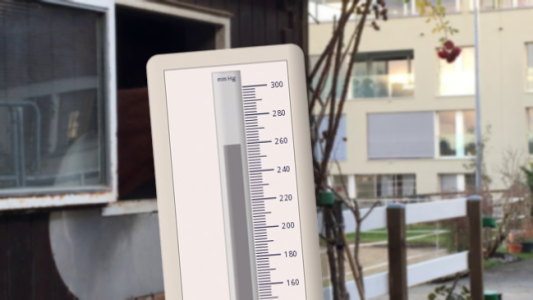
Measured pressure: 260 mmHg
